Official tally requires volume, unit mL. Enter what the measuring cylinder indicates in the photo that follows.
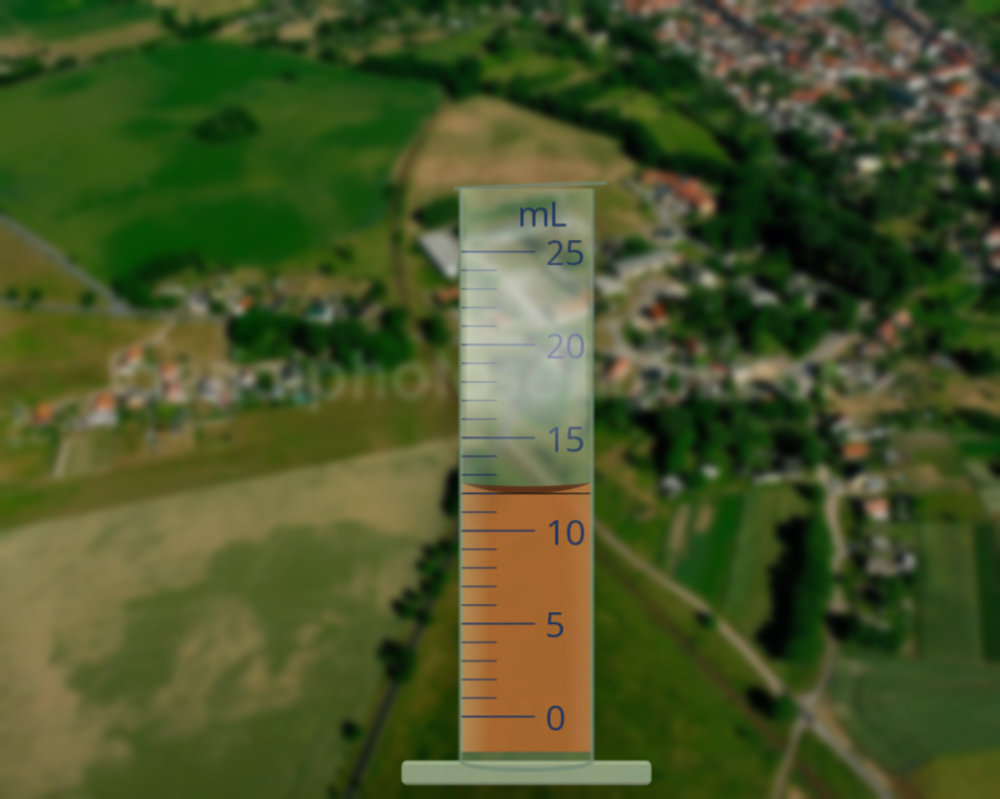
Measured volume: 12 mL
